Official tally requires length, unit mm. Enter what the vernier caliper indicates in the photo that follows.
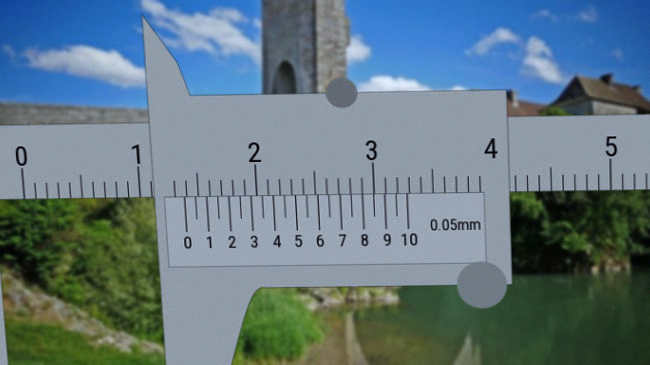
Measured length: 13.8 mm
